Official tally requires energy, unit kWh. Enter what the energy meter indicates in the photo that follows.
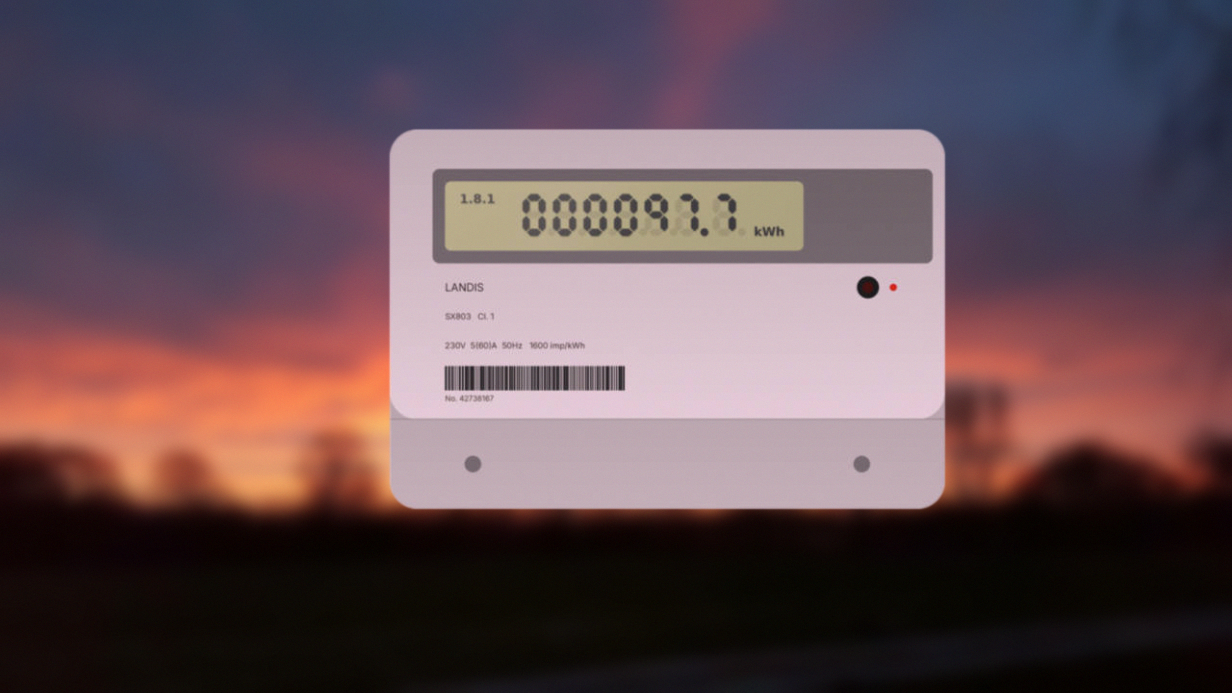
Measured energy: 97.7 kWh
